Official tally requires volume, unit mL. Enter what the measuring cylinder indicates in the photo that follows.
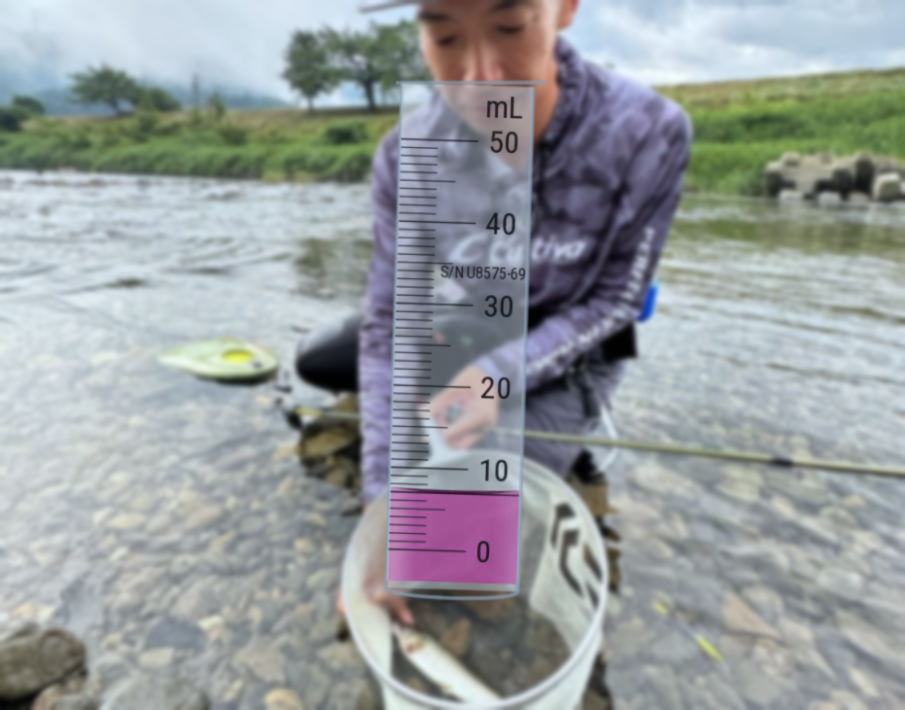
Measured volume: 7 mL
